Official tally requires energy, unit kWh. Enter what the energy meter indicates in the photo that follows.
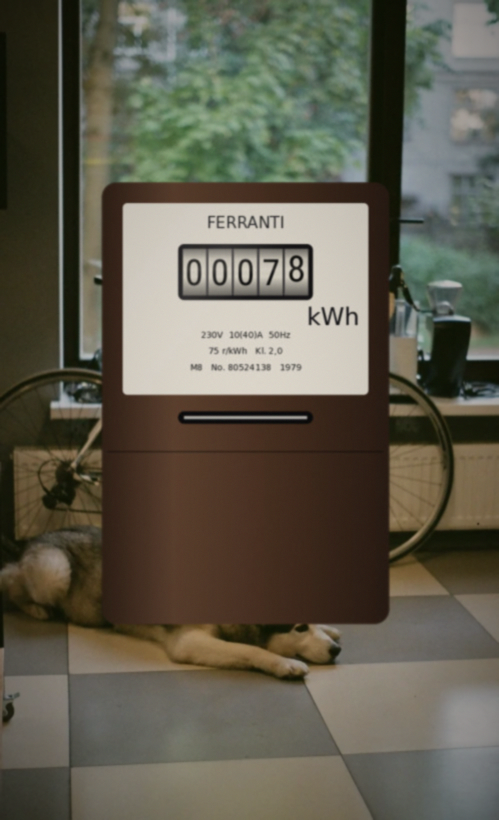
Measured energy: 78 kWh
